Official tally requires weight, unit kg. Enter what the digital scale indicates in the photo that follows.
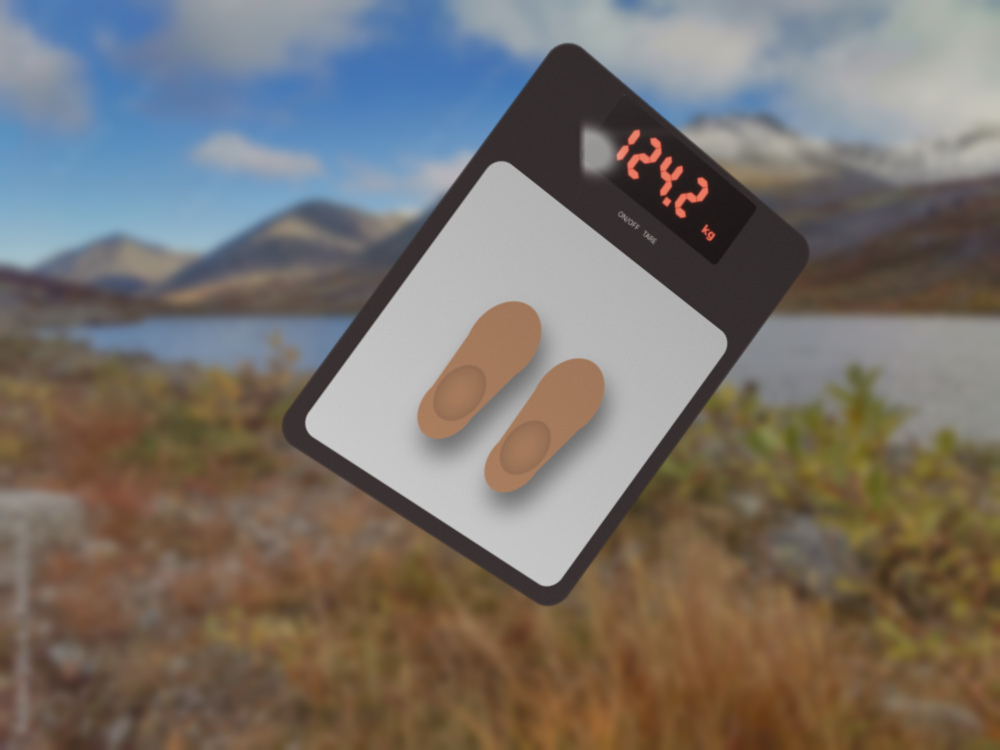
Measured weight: 124.2 kg
